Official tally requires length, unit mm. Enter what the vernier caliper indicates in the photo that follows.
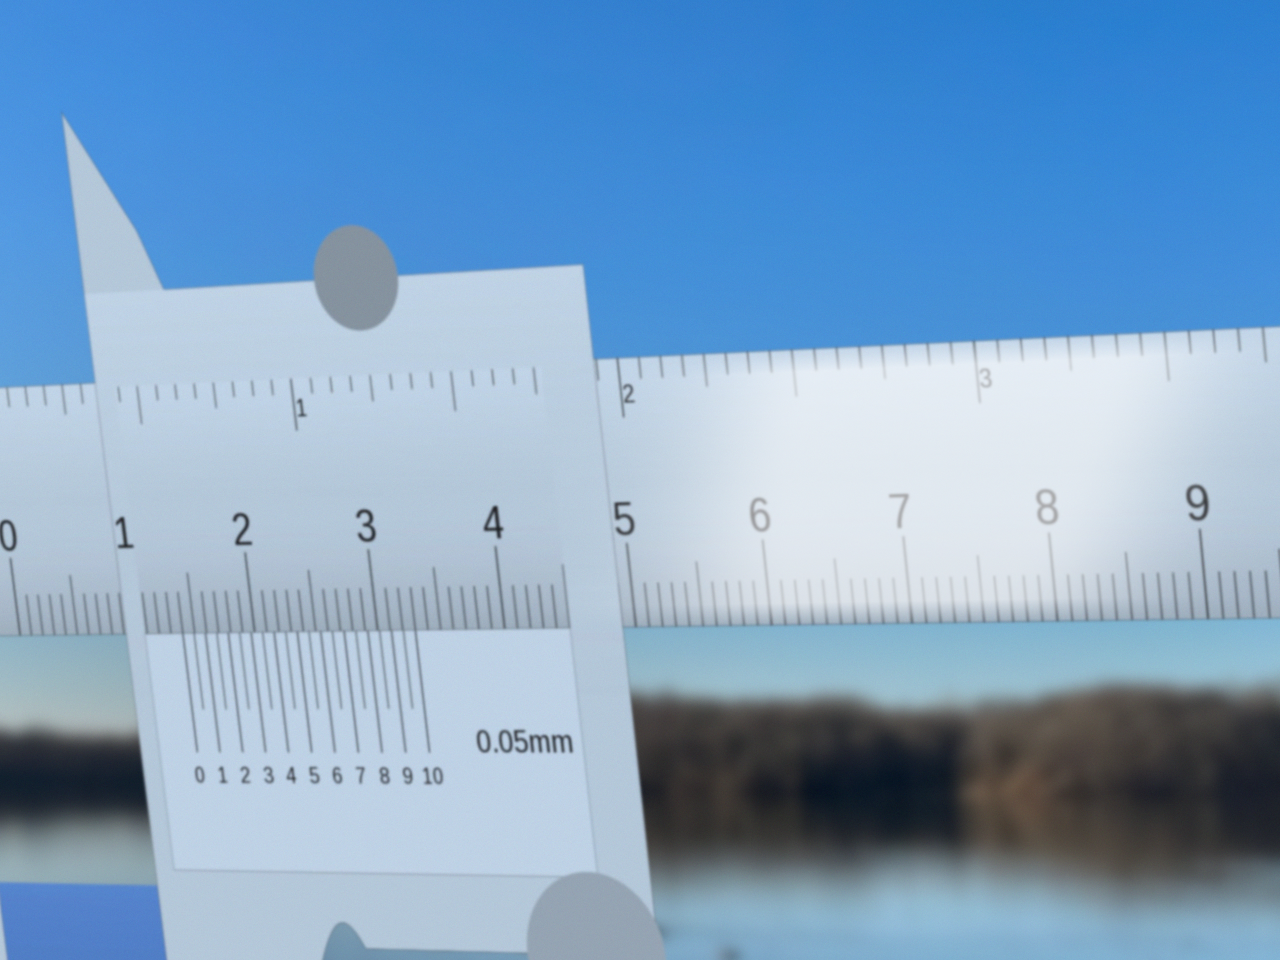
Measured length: 14.0 mm
